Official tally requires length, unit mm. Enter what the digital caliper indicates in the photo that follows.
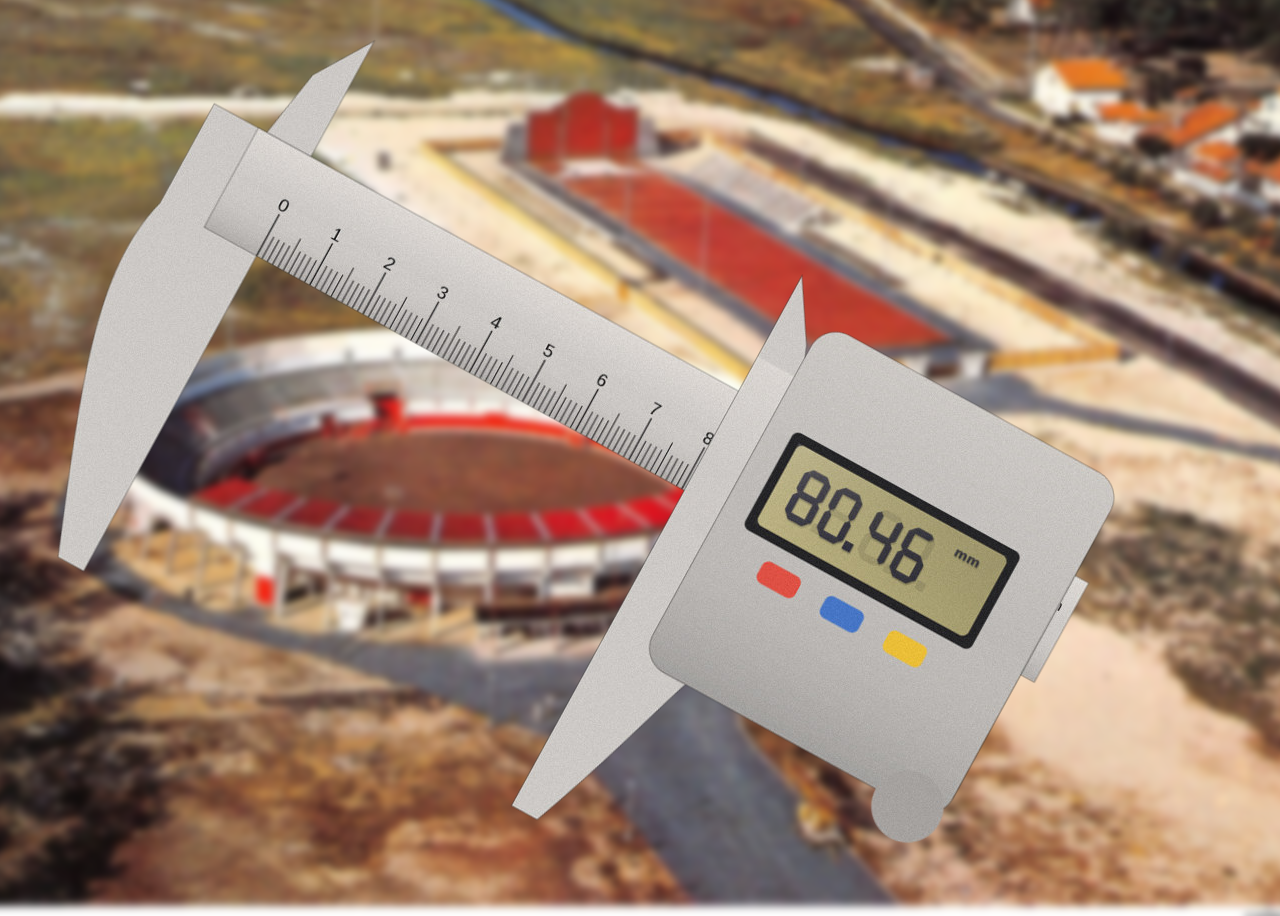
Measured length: 80.46 mm
